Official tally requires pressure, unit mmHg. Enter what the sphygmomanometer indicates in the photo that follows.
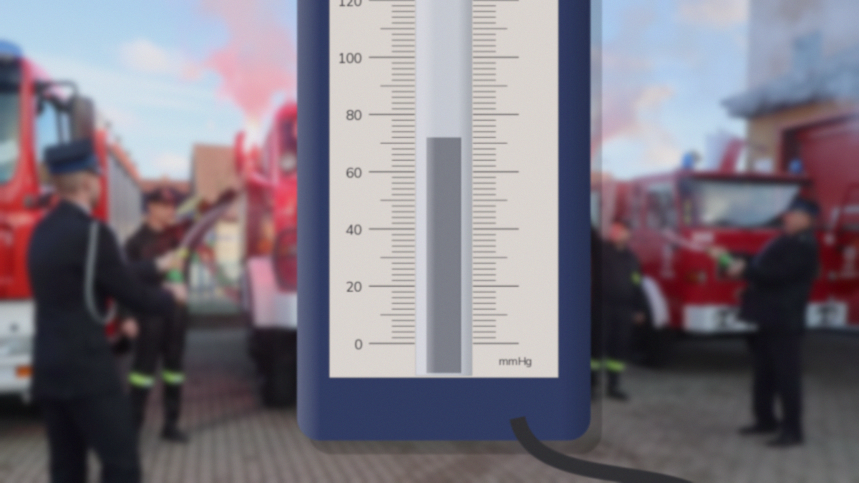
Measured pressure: 72 mmHg
